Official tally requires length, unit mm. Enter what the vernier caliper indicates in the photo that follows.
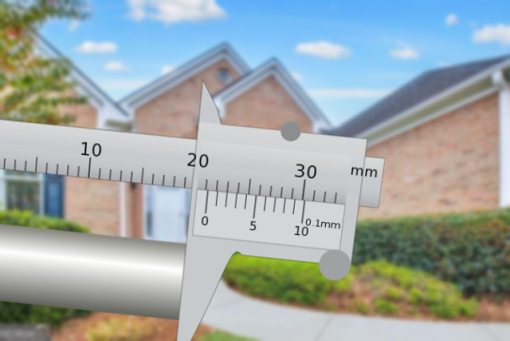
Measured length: 21.2 mm
